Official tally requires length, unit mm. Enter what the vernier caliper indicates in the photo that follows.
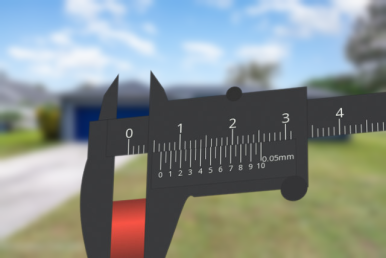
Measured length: 6.4 mm
